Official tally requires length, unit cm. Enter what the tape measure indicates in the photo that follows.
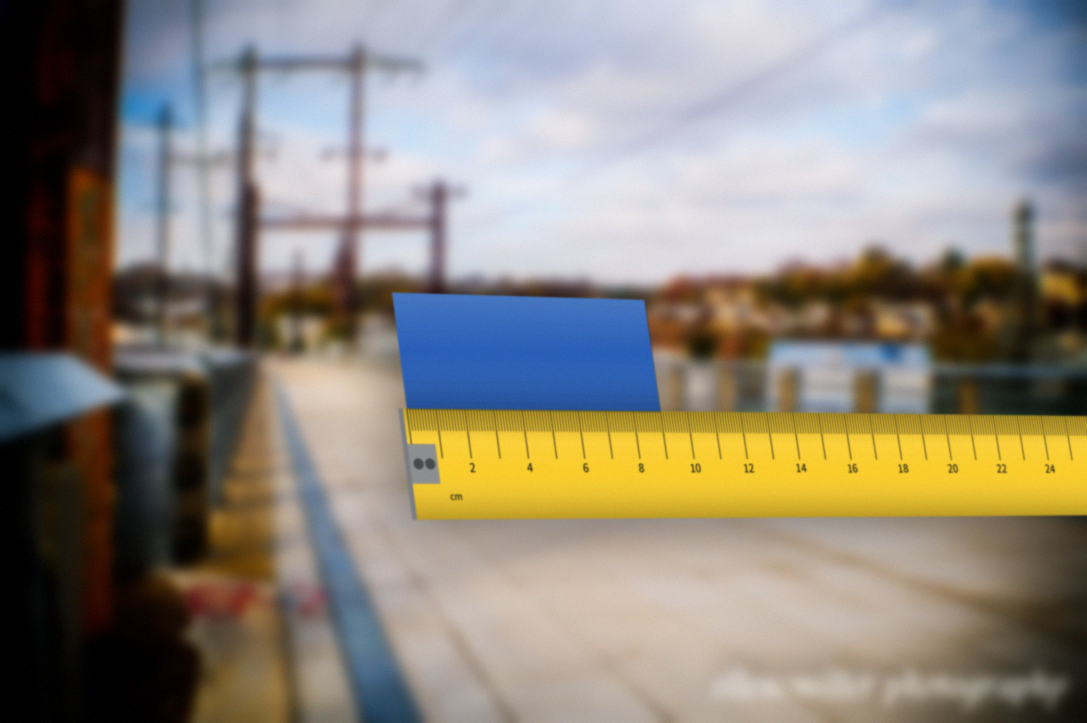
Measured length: 9 cm
